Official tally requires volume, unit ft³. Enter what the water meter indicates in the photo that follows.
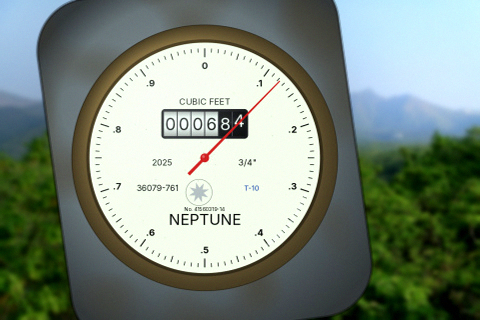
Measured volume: 684.12 ft³
